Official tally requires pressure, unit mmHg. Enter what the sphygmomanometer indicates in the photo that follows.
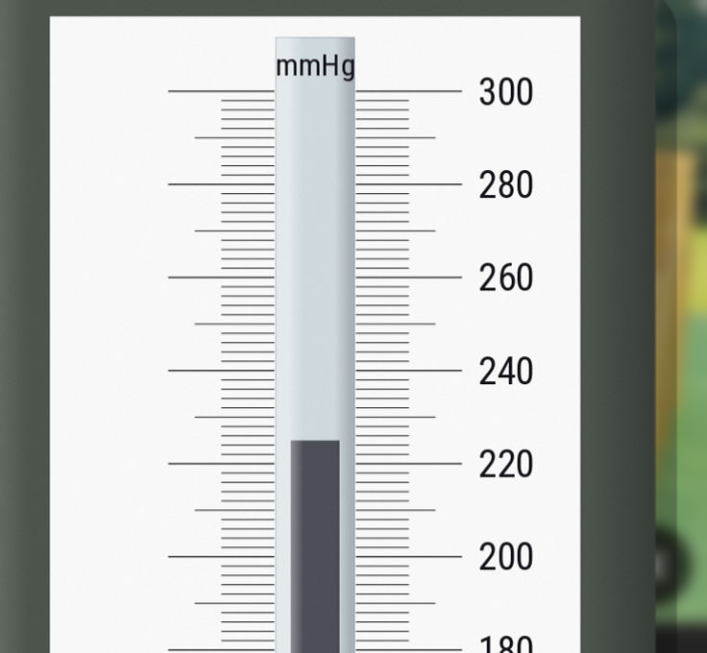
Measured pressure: 225 mmHg
